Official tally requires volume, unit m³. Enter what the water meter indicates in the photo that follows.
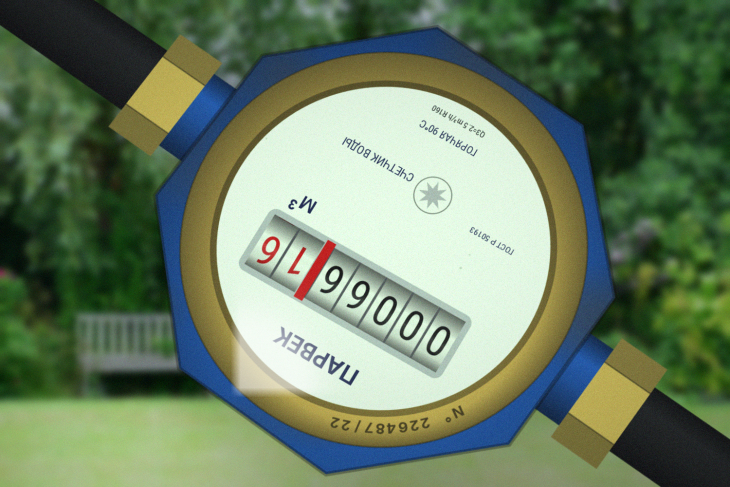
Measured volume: 66.16 m³
